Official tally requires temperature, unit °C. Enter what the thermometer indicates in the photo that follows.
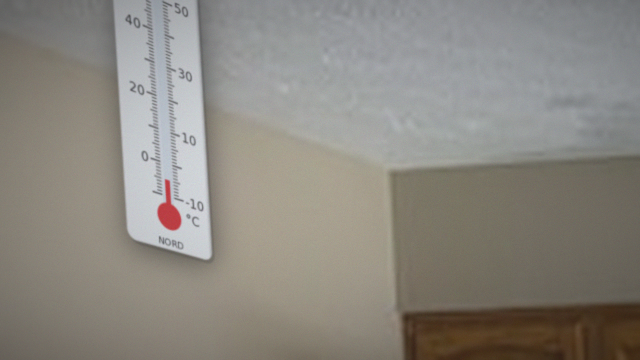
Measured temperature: -5 °C
